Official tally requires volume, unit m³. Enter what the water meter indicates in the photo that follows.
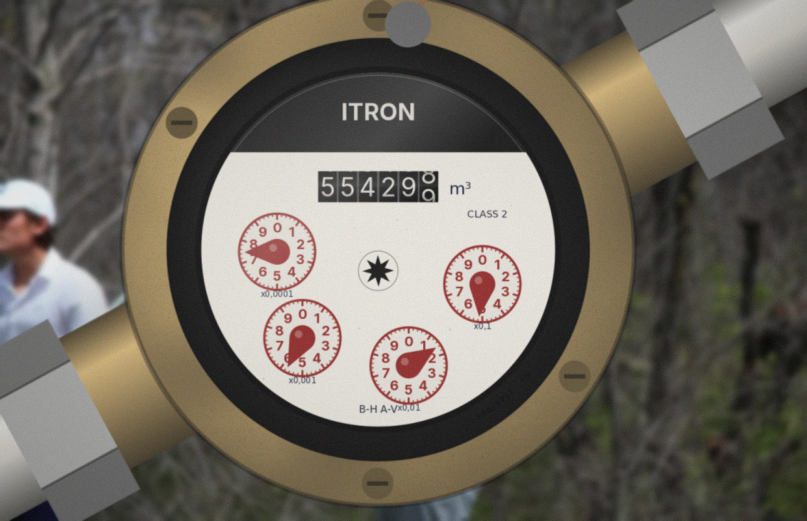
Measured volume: 554298.5157 m³
